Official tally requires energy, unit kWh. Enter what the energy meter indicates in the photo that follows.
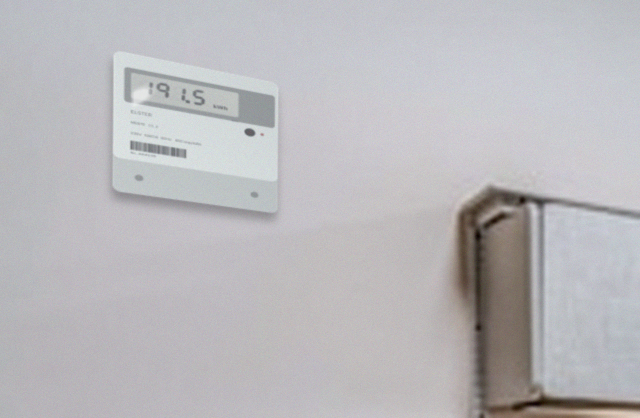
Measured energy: 191.5 kWh
